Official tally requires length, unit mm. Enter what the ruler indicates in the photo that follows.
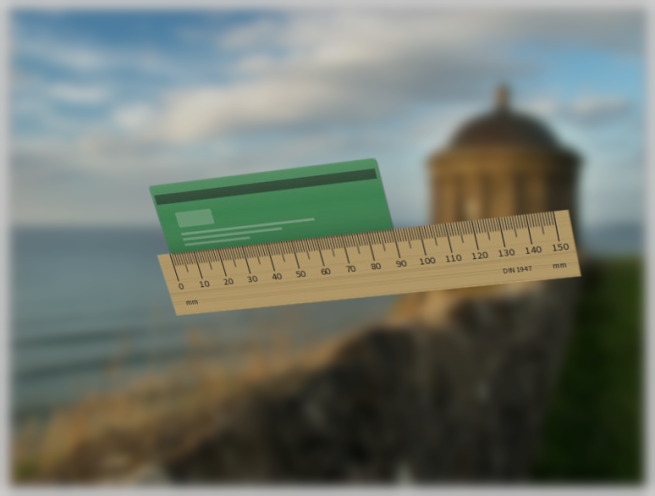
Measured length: 90 mm
